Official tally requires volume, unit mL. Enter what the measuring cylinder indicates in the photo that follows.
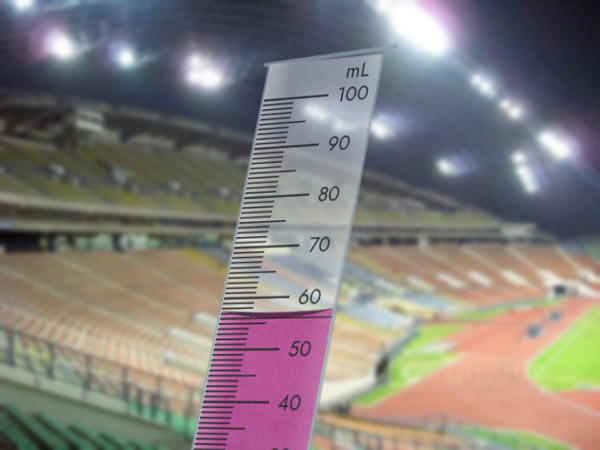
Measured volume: 56 mL
